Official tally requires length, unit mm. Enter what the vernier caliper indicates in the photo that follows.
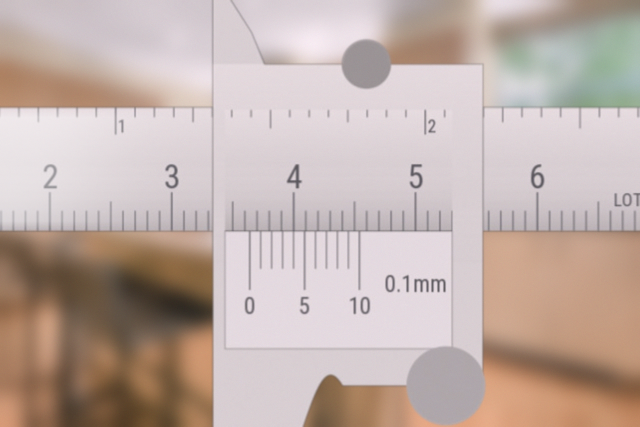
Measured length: 36.4 mm
